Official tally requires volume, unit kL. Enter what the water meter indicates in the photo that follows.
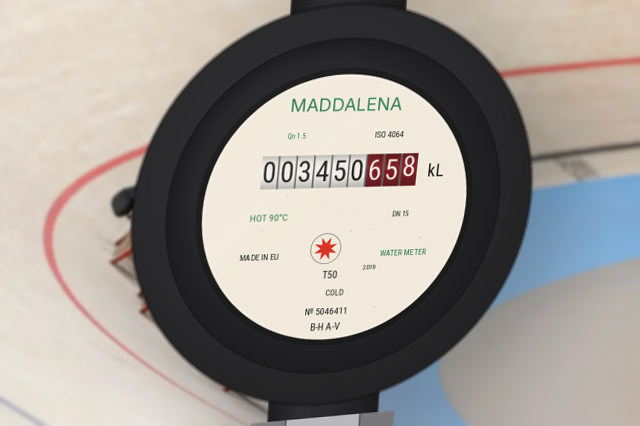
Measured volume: 3450.658 kL
